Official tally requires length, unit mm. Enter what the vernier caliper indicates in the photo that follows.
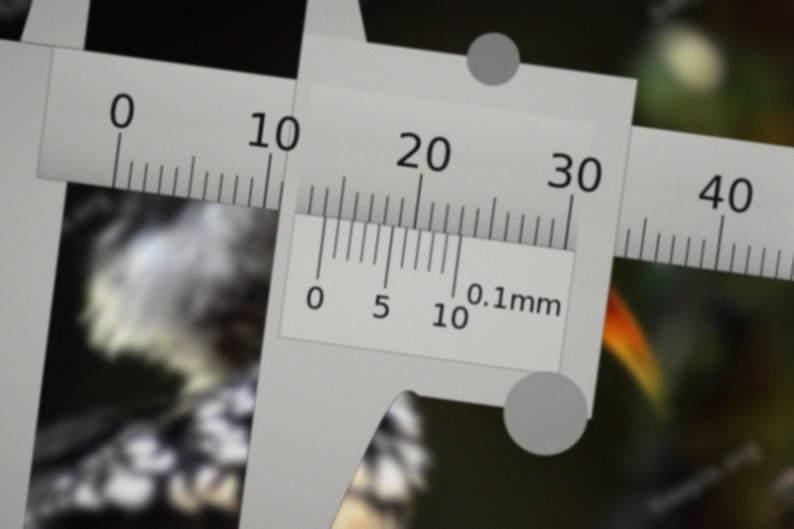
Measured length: 14.1 mm
